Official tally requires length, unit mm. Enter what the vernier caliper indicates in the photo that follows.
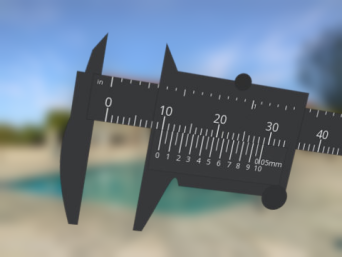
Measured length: 10.0 mm
